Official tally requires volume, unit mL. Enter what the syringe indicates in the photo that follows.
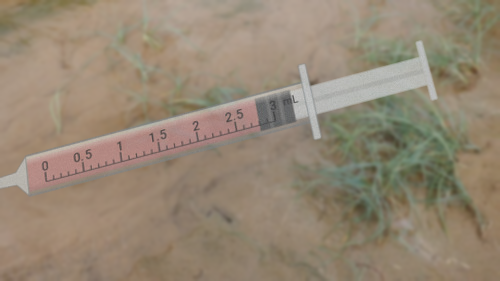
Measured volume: 2.8 mL
